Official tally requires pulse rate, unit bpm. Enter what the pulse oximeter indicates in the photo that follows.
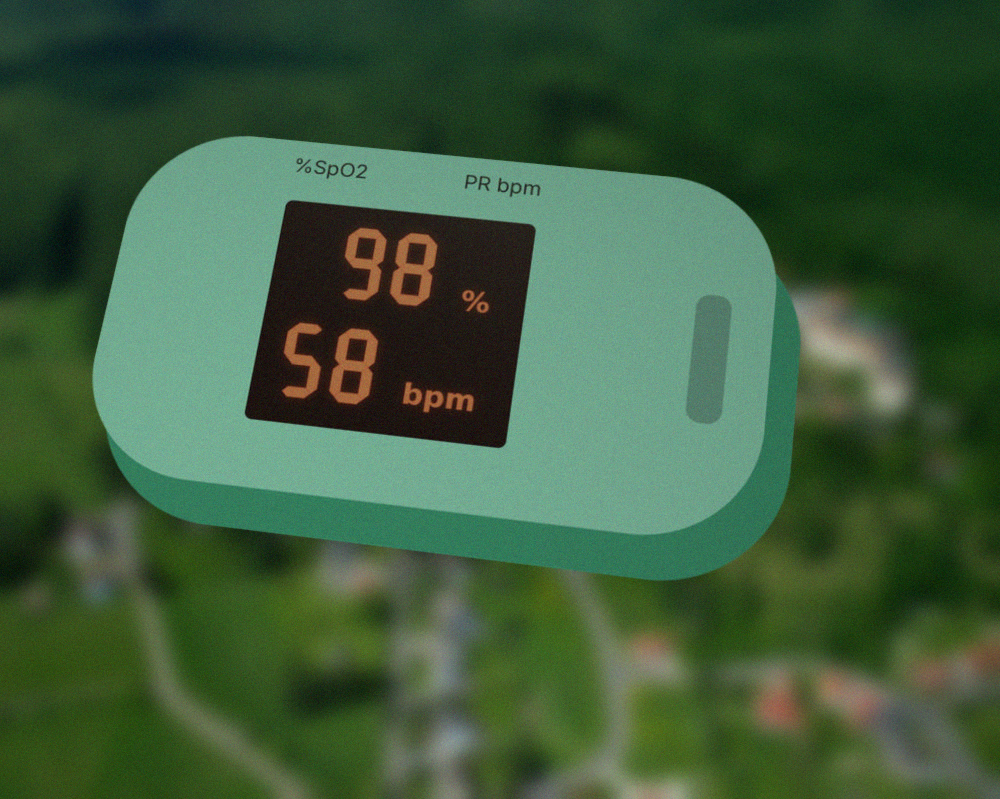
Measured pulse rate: 58 bpm
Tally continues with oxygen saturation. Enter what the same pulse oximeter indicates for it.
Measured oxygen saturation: 98 %
